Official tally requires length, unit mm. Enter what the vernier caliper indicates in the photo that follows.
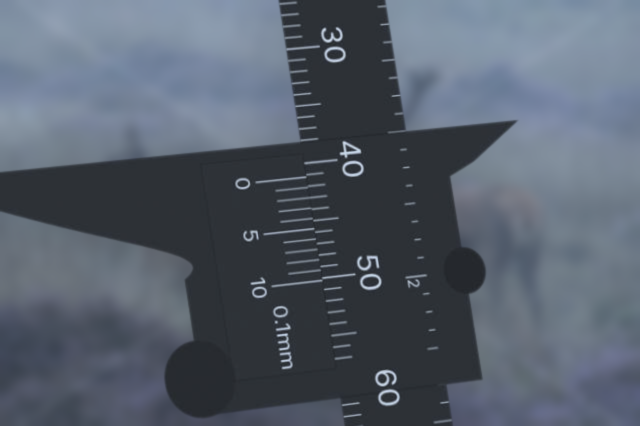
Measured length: 41.2 mm
